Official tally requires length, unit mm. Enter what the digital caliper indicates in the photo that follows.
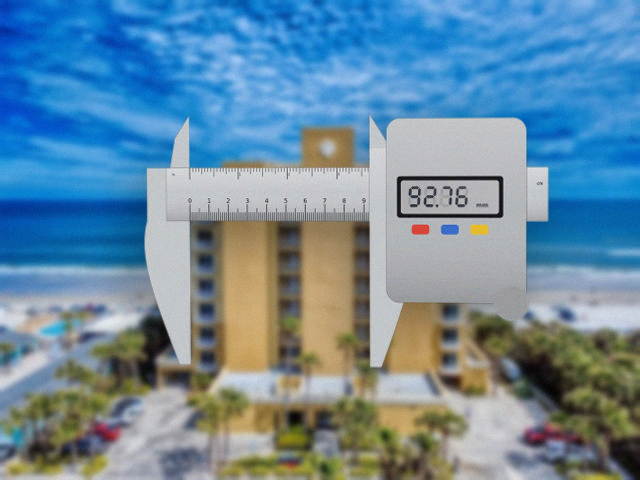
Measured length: 92.76 mm
